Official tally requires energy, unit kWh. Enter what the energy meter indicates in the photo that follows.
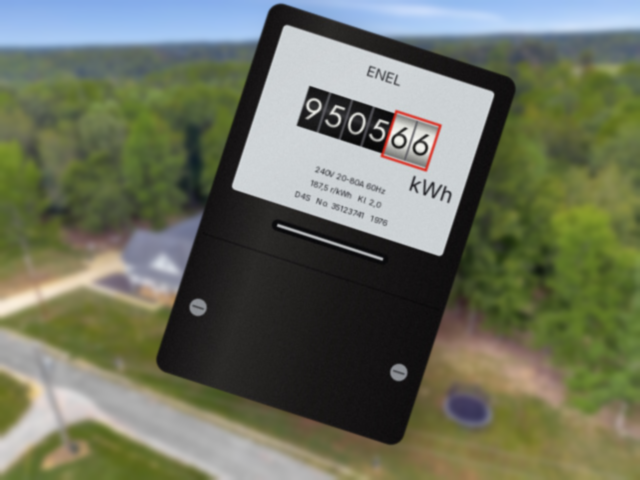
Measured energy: 9505.66 kWh
